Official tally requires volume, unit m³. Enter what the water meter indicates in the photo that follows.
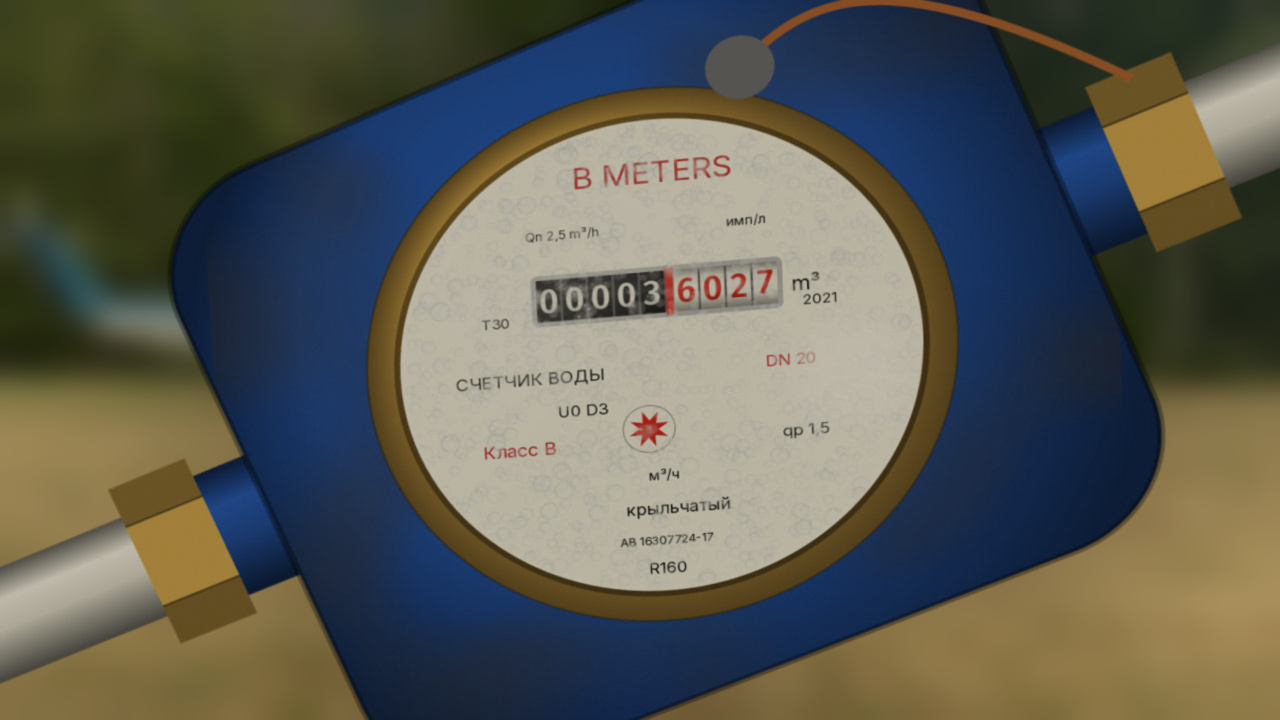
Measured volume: 3.6027 m³
